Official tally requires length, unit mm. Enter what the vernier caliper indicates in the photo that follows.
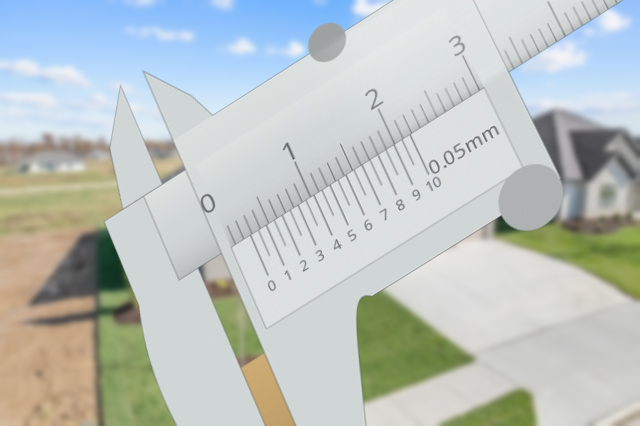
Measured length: 2.8 mm
